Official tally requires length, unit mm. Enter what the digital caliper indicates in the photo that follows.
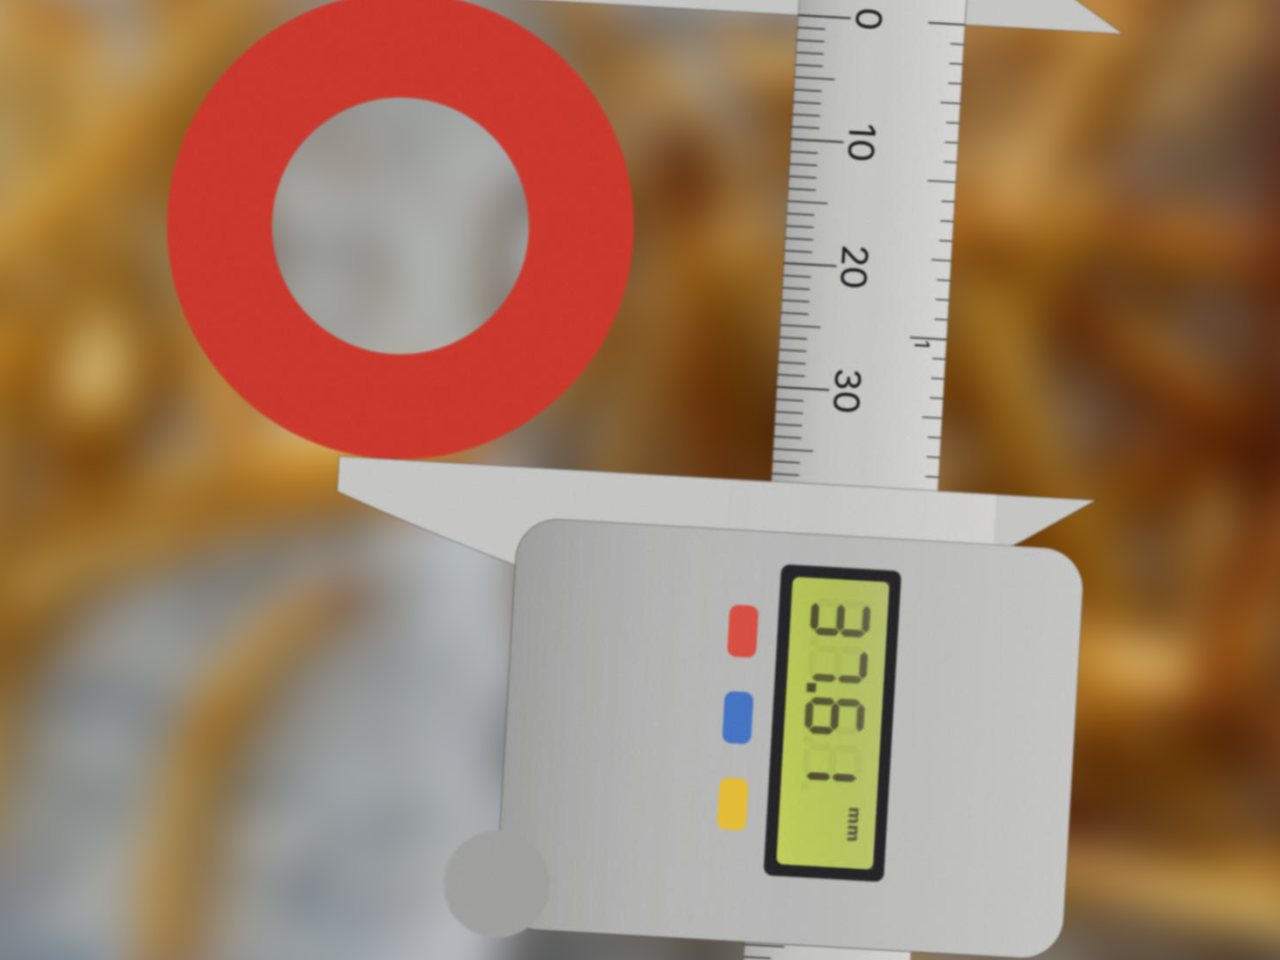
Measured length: 37.61 mm
